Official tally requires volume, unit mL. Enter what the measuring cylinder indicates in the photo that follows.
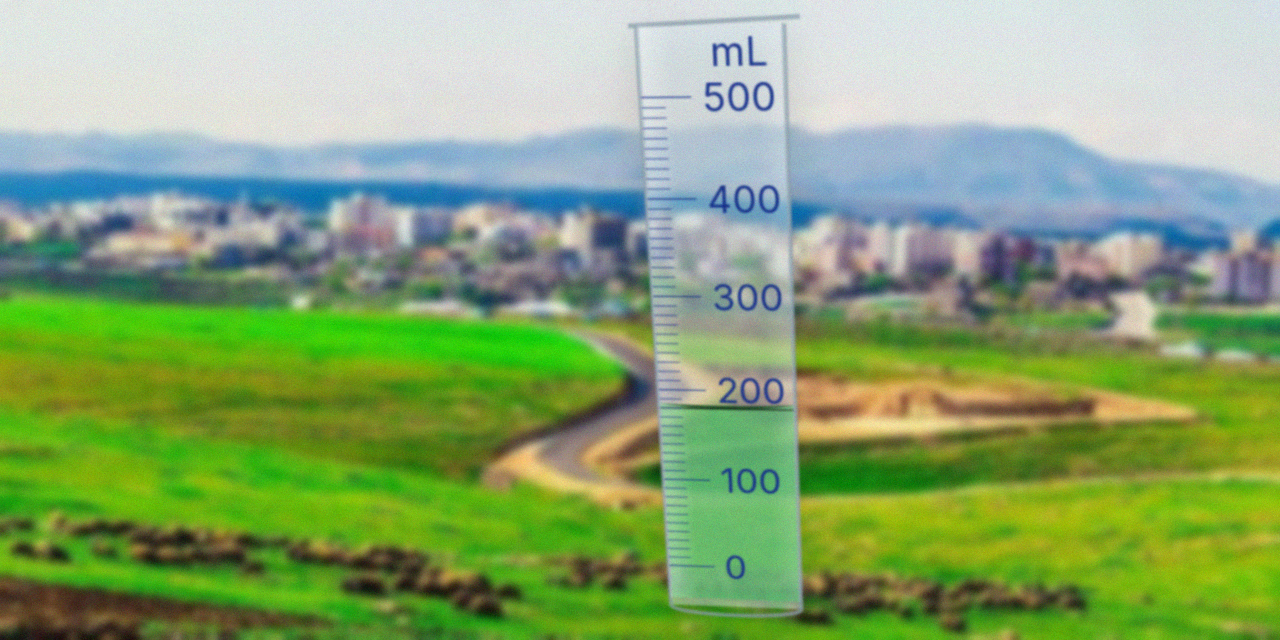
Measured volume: 180 mL
